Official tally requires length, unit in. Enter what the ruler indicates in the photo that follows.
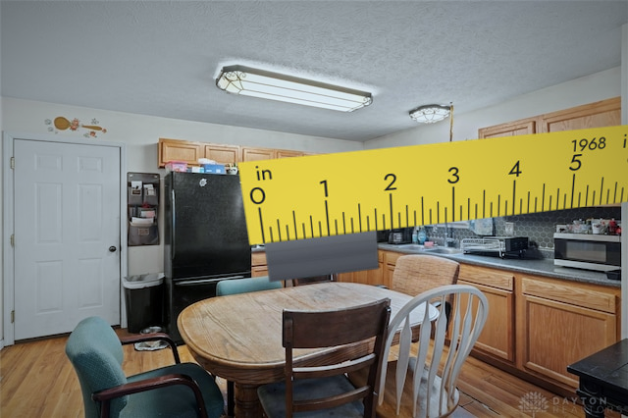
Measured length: 1.75 in
